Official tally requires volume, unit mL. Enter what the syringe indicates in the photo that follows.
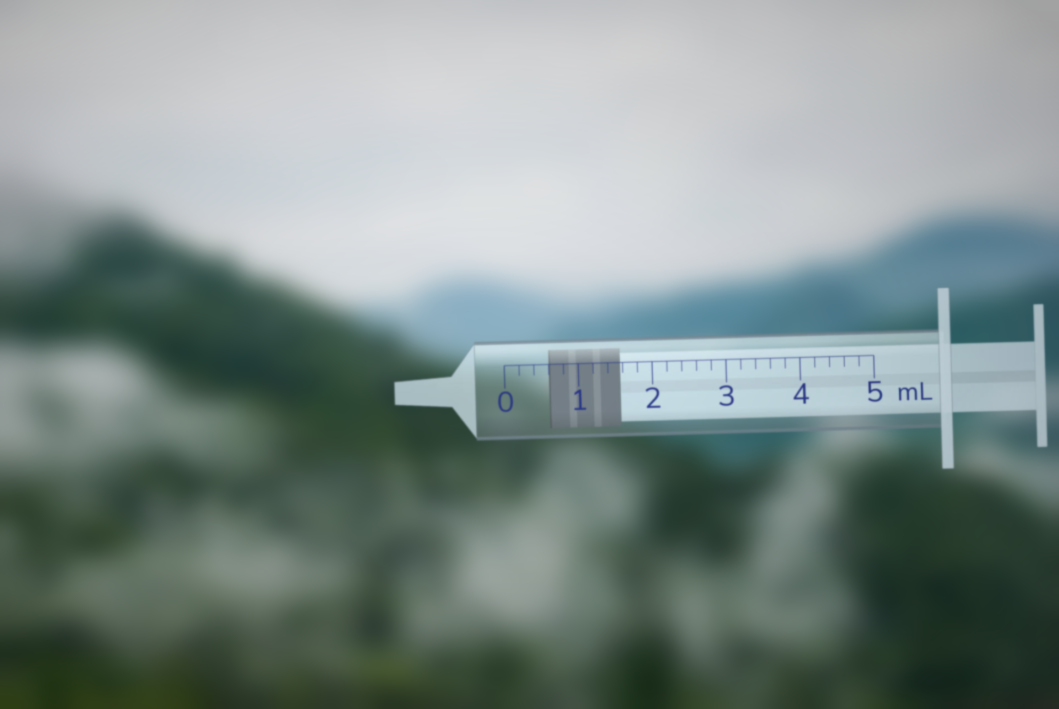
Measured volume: 0.6 mL
